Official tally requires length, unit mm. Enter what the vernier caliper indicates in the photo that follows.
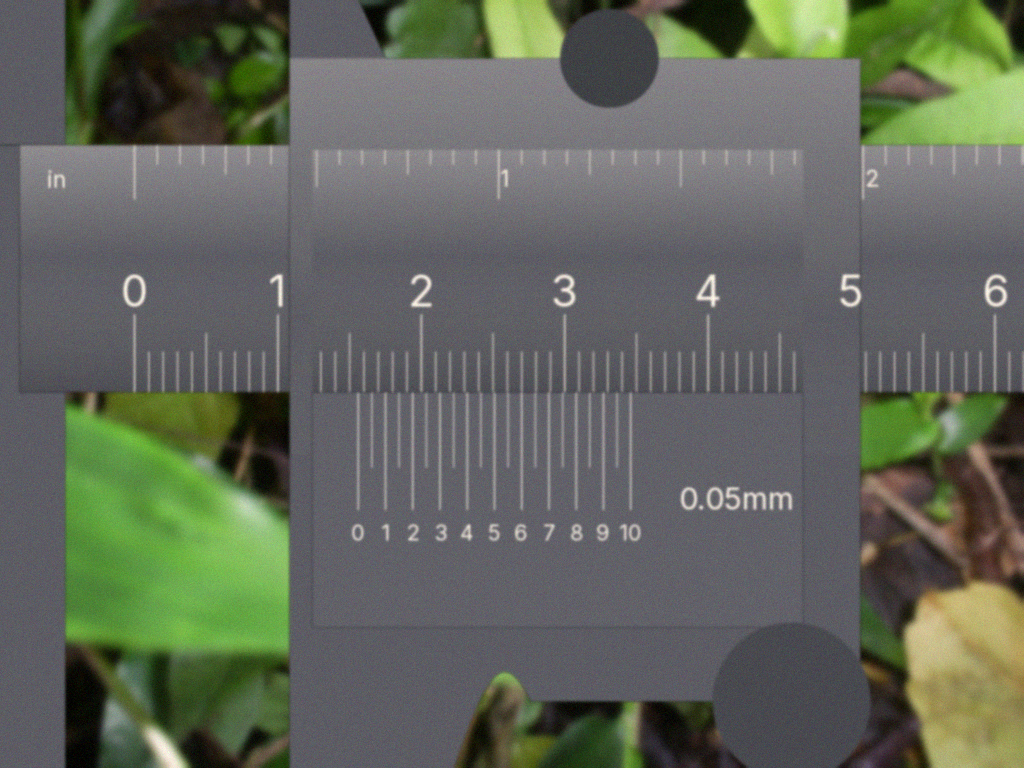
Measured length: 15.6 mm
